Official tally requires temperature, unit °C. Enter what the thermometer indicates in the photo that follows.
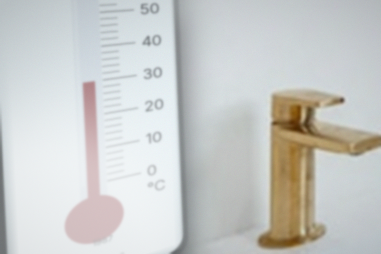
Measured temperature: 30 °C
